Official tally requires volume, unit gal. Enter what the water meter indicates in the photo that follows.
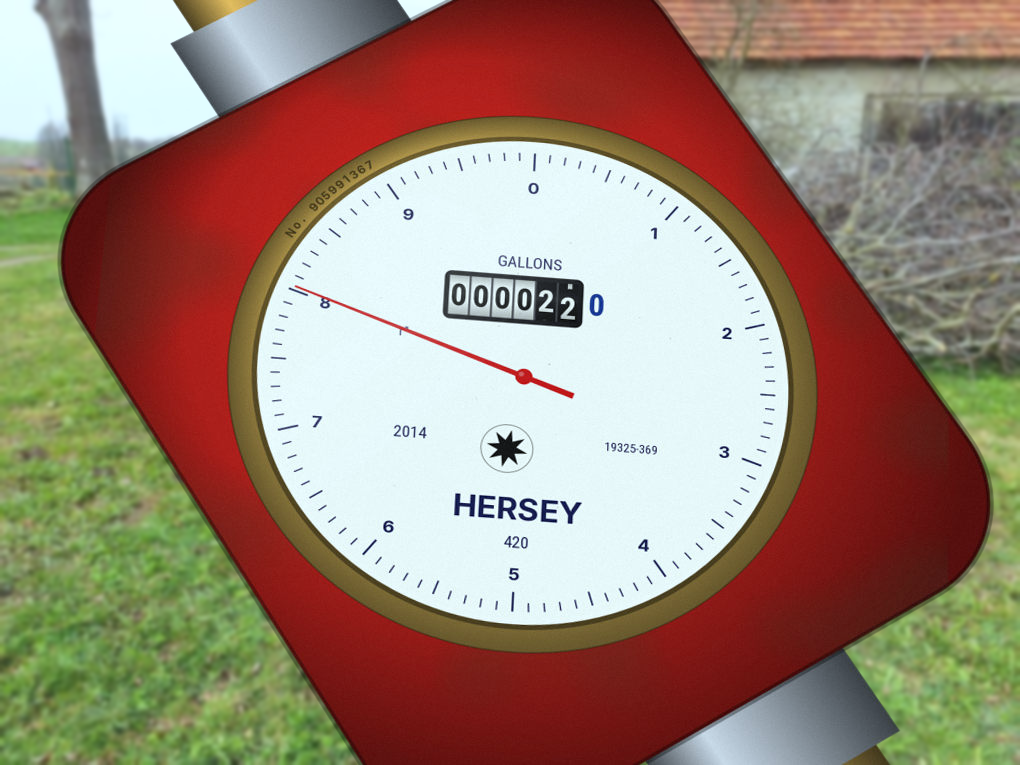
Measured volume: 218.0 gal
